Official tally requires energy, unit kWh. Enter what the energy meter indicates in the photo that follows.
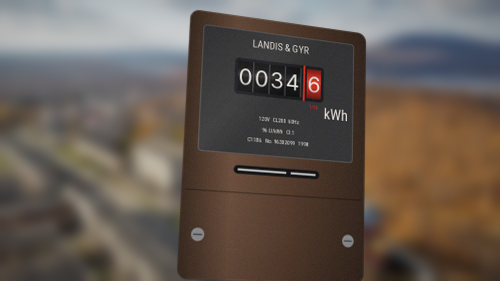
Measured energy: 34.6 kWh
